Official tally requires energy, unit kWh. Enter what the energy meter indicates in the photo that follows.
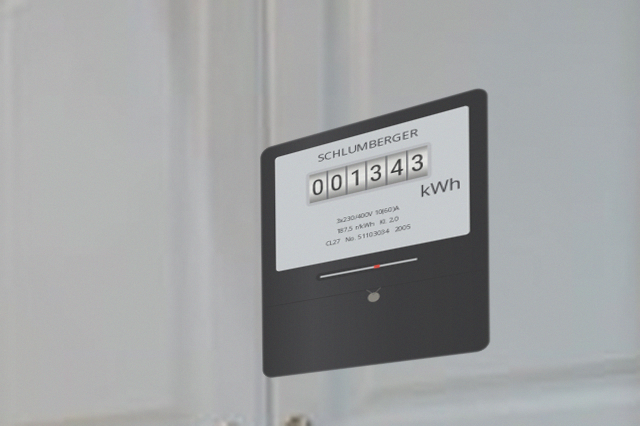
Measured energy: 1343 kWh
